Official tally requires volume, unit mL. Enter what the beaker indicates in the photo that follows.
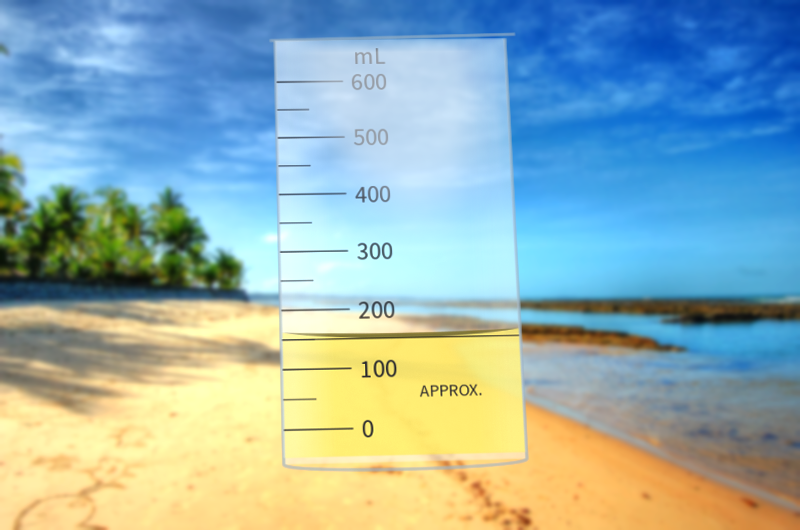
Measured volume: 150 mL
